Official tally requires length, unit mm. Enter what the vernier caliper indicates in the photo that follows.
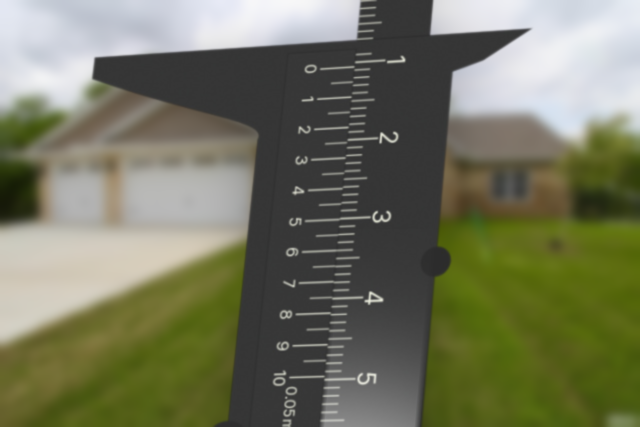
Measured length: 10.6 mm
